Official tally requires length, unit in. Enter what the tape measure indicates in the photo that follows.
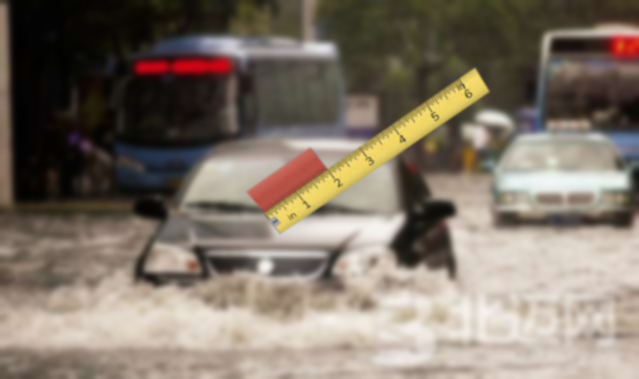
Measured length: 2 in
